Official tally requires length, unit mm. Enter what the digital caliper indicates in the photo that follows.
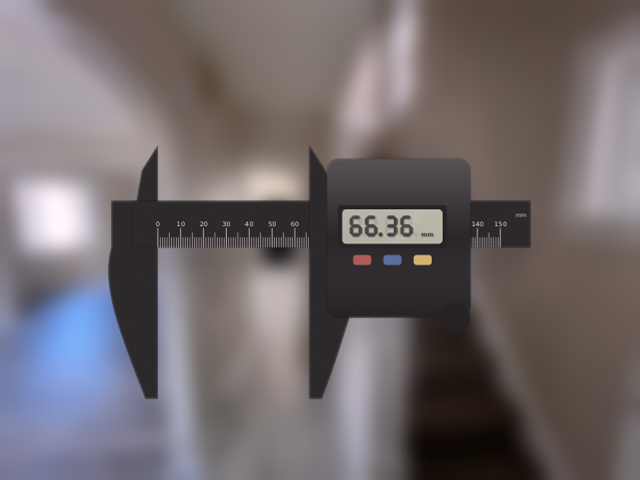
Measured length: 66.36 mm
